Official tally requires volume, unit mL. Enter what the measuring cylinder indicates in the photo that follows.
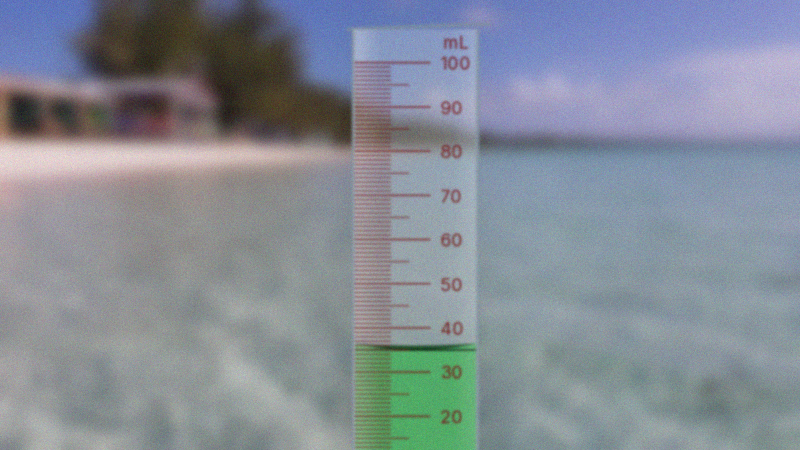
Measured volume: 35 mL
